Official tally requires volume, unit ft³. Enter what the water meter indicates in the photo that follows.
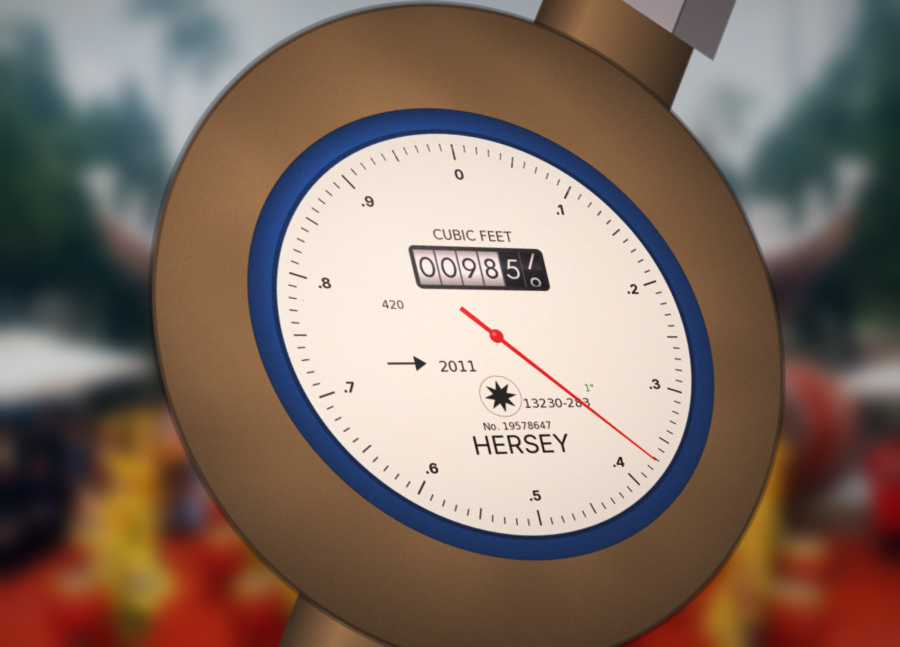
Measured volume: 9857.37 ft³
